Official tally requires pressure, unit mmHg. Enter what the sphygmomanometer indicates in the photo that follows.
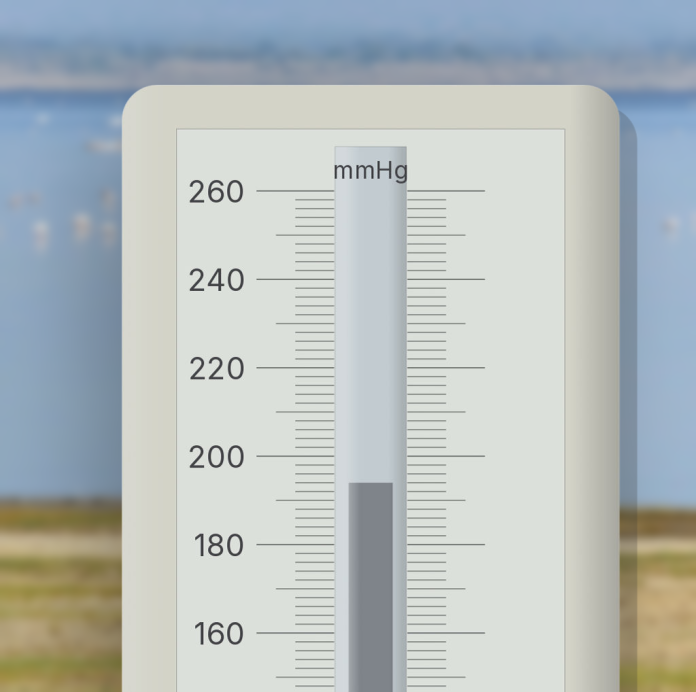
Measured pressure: 194 mmHg
